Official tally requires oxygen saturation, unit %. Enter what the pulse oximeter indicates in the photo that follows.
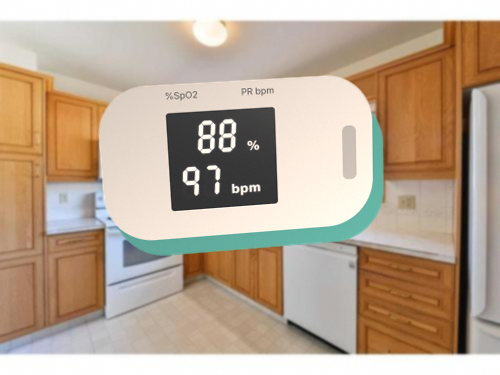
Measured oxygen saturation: 88 %
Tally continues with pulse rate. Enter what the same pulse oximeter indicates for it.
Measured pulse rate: 97 bpm
